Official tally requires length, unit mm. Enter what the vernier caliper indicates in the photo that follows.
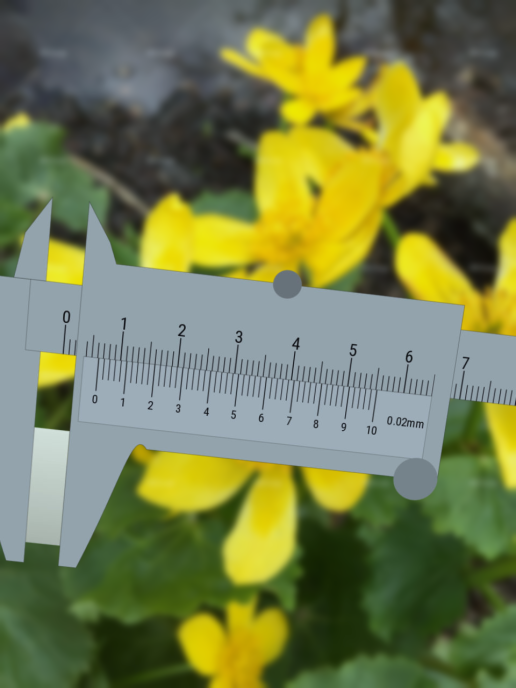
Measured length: 6.2 mm
